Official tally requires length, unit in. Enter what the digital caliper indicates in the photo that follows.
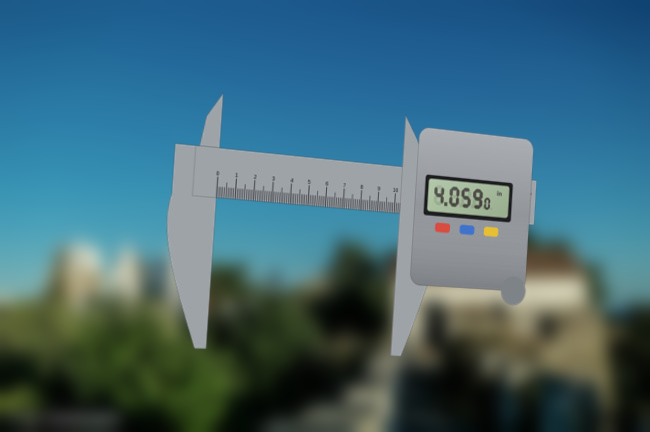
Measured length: 4.0590 in
